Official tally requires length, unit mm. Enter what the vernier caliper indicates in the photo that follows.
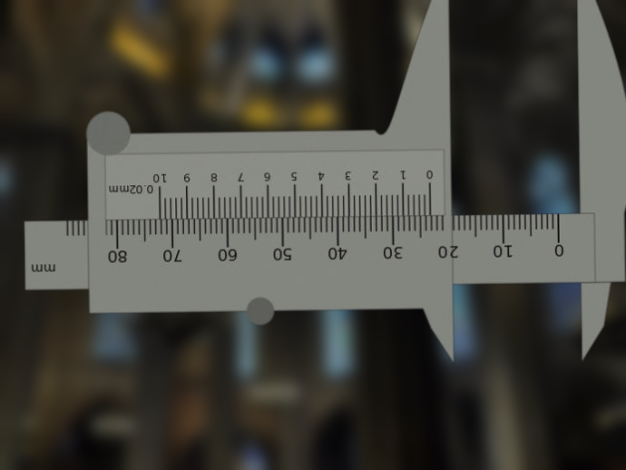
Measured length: 23.2 mm
